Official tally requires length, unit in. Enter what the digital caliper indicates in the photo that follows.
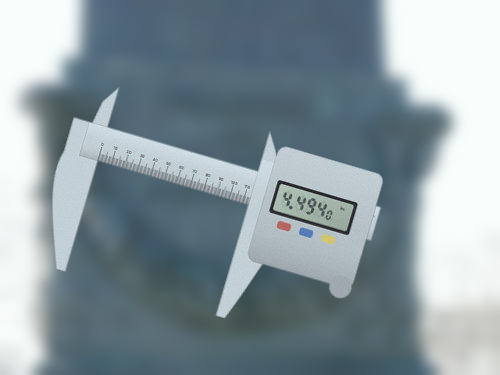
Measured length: 4.4940 in
